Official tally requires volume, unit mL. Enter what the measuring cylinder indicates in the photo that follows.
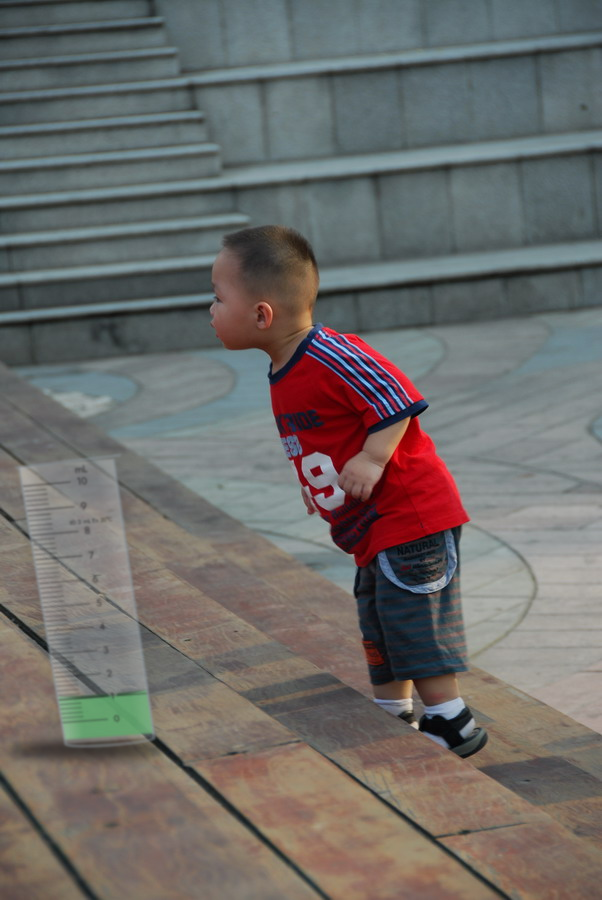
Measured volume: 1 mL
